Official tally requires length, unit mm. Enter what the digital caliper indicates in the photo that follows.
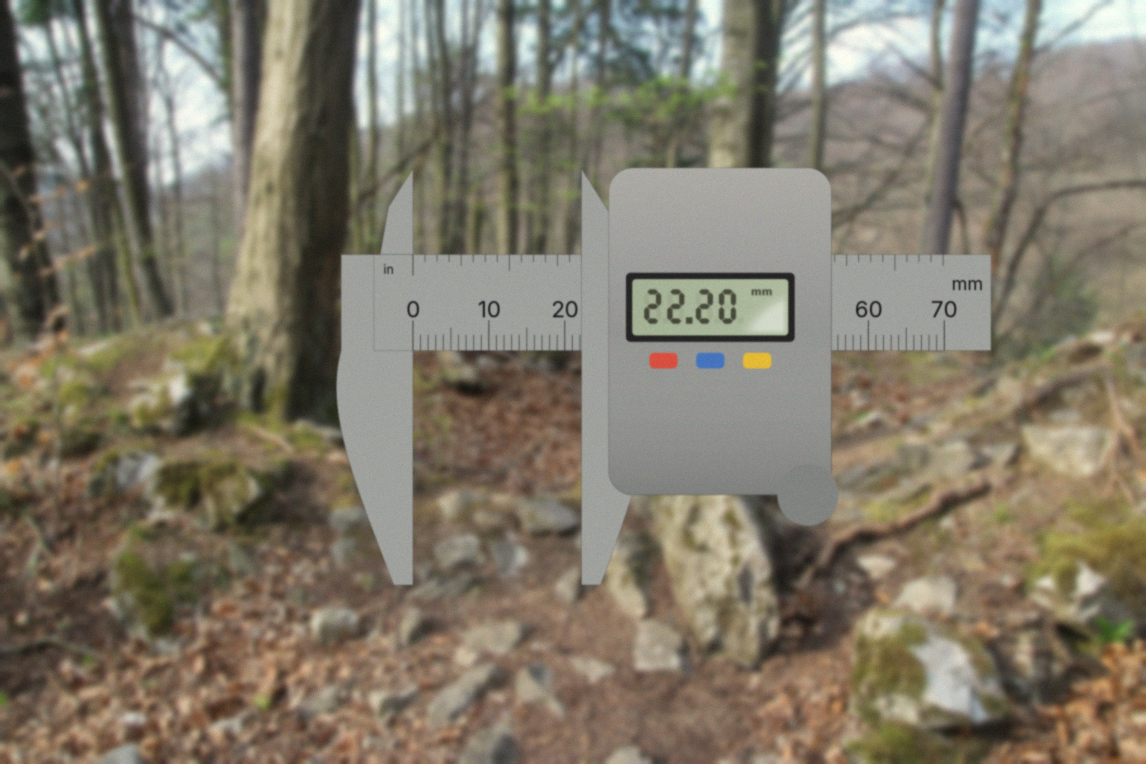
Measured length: 22.20 mm
